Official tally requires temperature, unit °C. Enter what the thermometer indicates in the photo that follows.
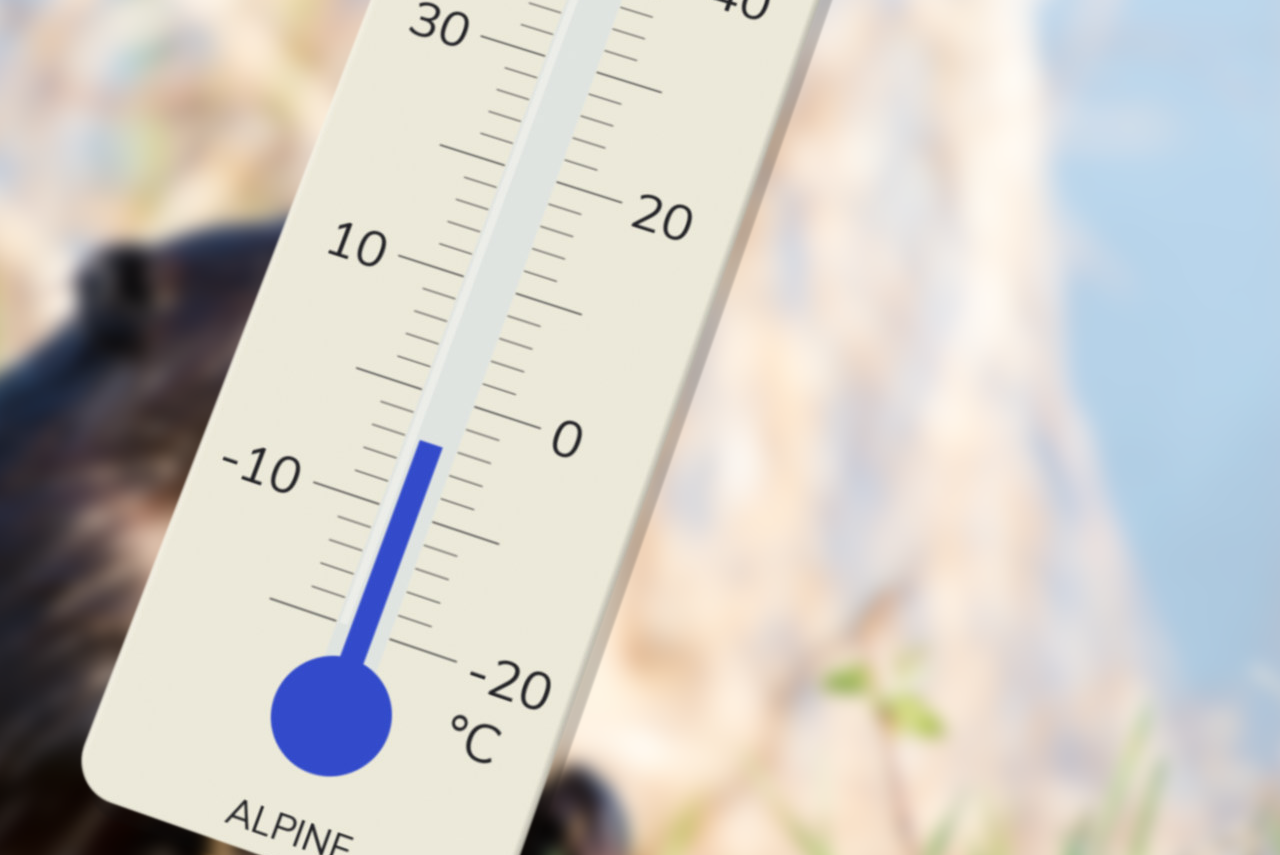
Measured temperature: -4 °C
